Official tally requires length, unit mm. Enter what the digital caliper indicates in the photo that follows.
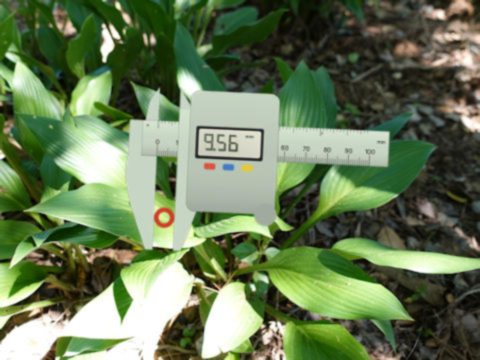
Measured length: 9.56 mm
